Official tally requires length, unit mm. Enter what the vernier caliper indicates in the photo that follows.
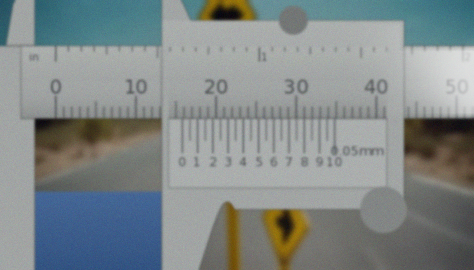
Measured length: 15.8 mm
